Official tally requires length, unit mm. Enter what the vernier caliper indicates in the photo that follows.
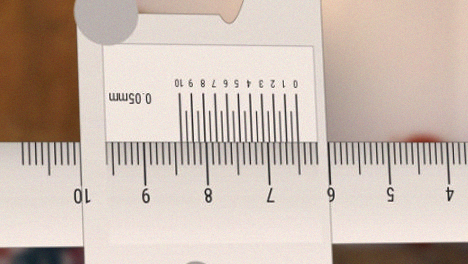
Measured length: 65.0 mm
